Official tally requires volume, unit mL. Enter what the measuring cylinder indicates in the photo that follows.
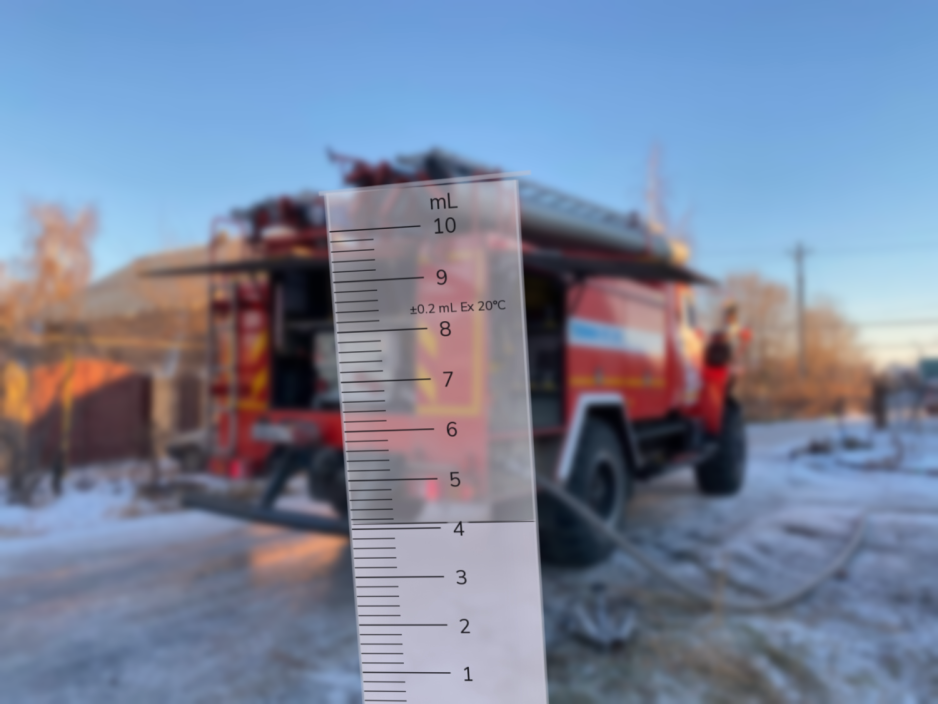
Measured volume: 4.1 mL
